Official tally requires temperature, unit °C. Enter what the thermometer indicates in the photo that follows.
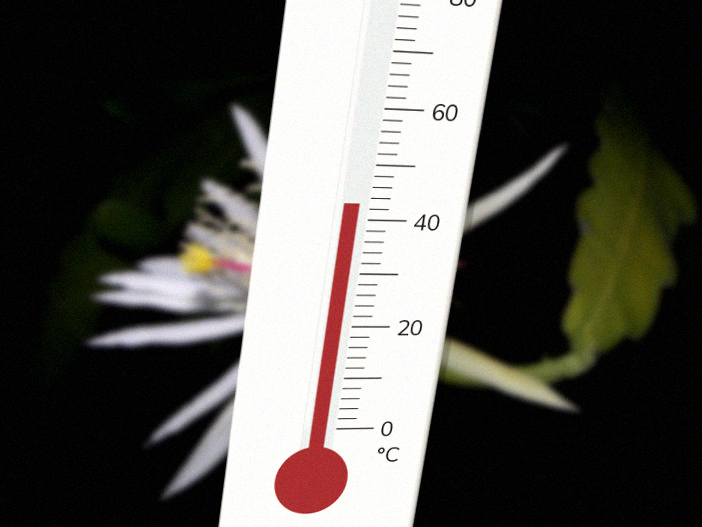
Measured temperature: 43 °C
